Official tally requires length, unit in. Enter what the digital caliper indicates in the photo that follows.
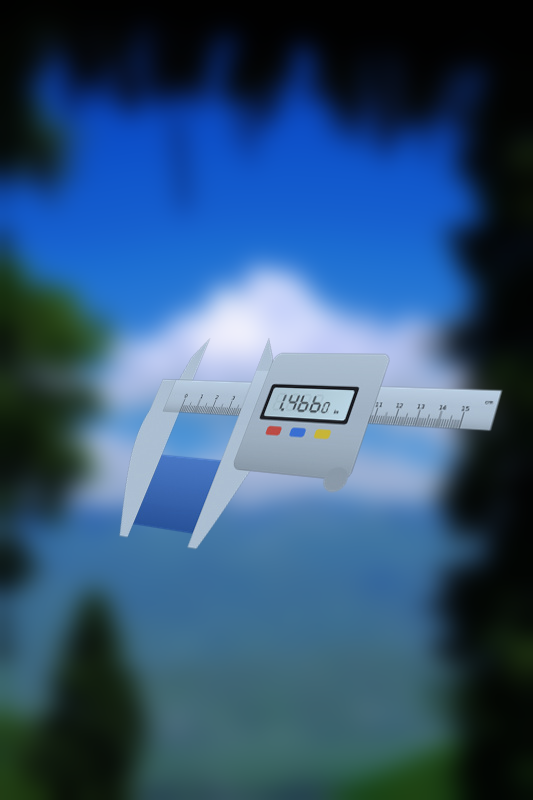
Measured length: 1.4660 in
